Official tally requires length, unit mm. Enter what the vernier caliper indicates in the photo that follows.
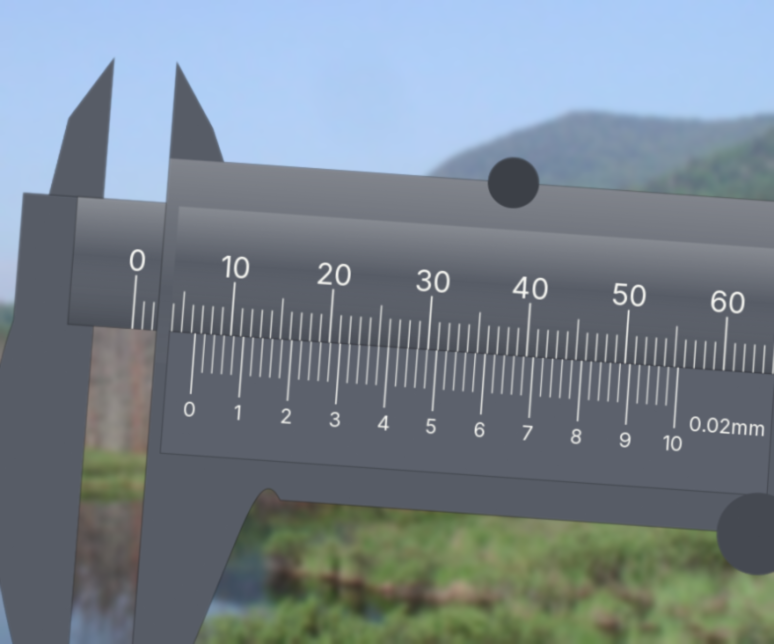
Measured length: 6.4 mm
